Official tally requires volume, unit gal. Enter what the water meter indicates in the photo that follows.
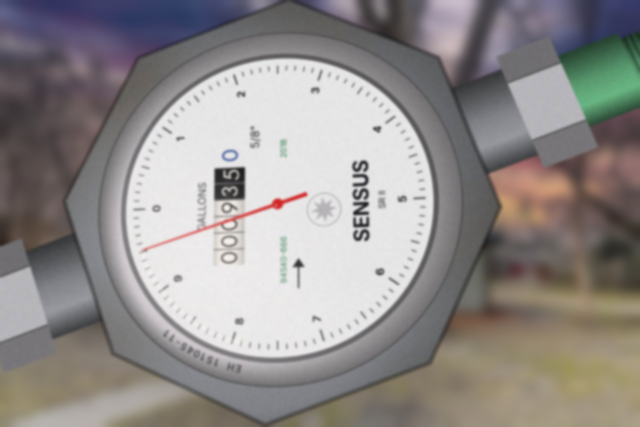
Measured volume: 9349.5 gal
